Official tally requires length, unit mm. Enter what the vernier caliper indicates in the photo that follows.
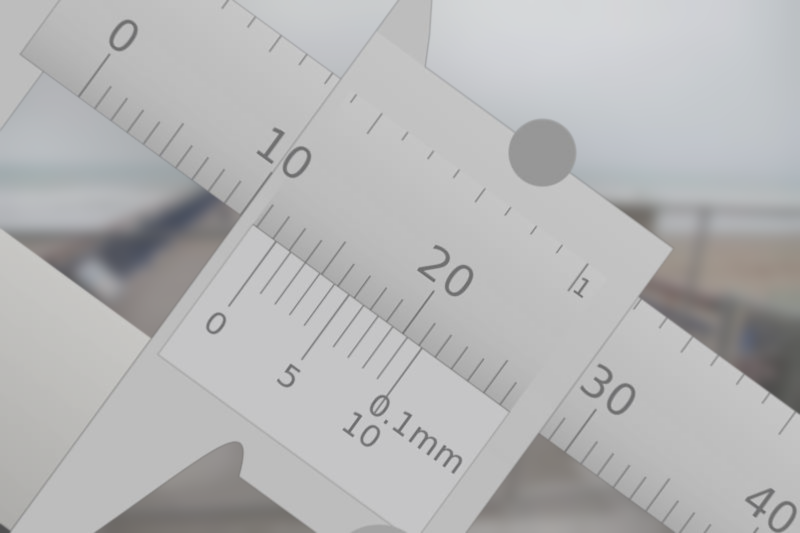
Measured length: 12.2 mm
